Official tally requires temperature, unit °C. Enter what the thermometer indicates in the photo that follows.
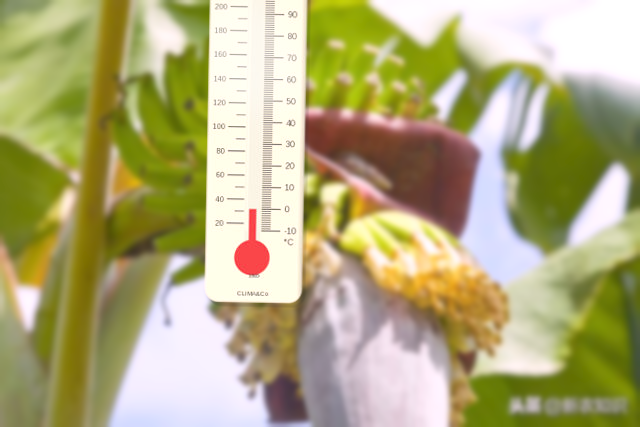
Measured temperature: 0 °C
